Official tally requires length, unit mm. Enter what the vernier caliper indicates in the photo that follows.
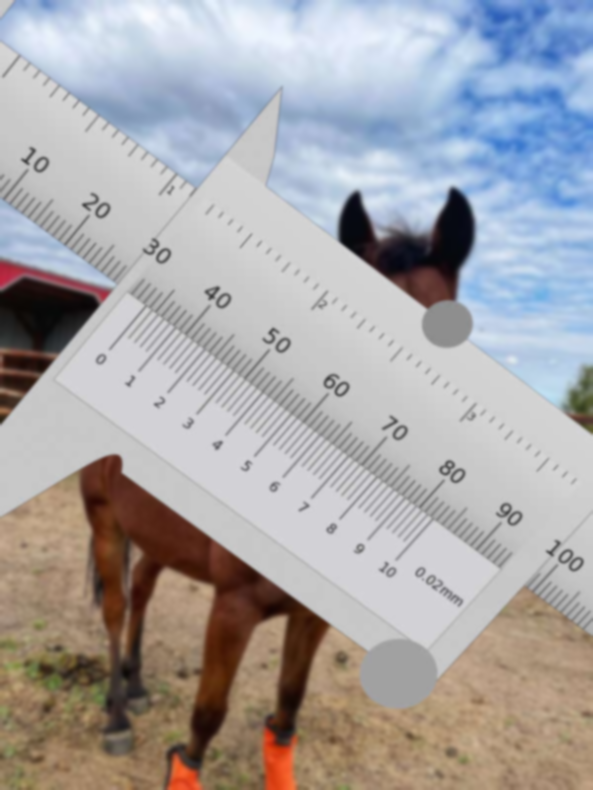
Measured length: 33.5 mm
